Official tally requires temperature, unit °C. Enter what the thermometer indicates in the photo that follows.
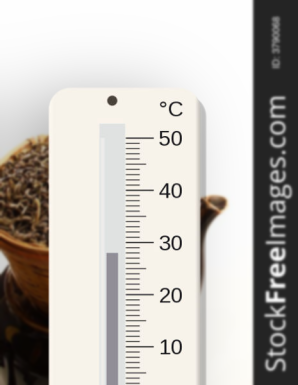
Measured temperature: 28 °C
